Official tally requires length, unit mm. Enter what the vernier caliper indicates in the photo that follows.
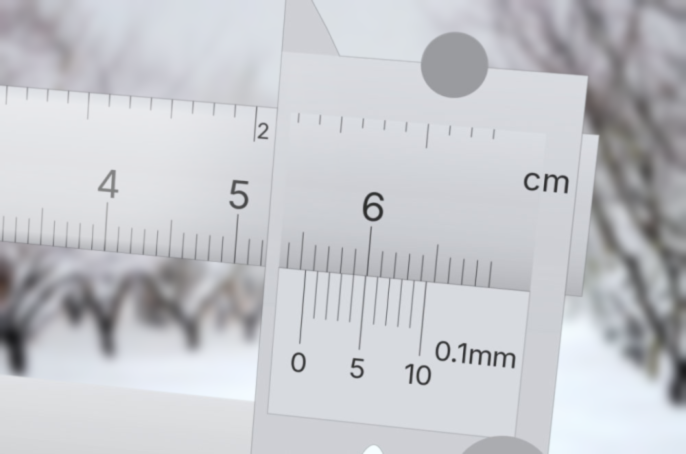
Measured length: 55.4 mm
